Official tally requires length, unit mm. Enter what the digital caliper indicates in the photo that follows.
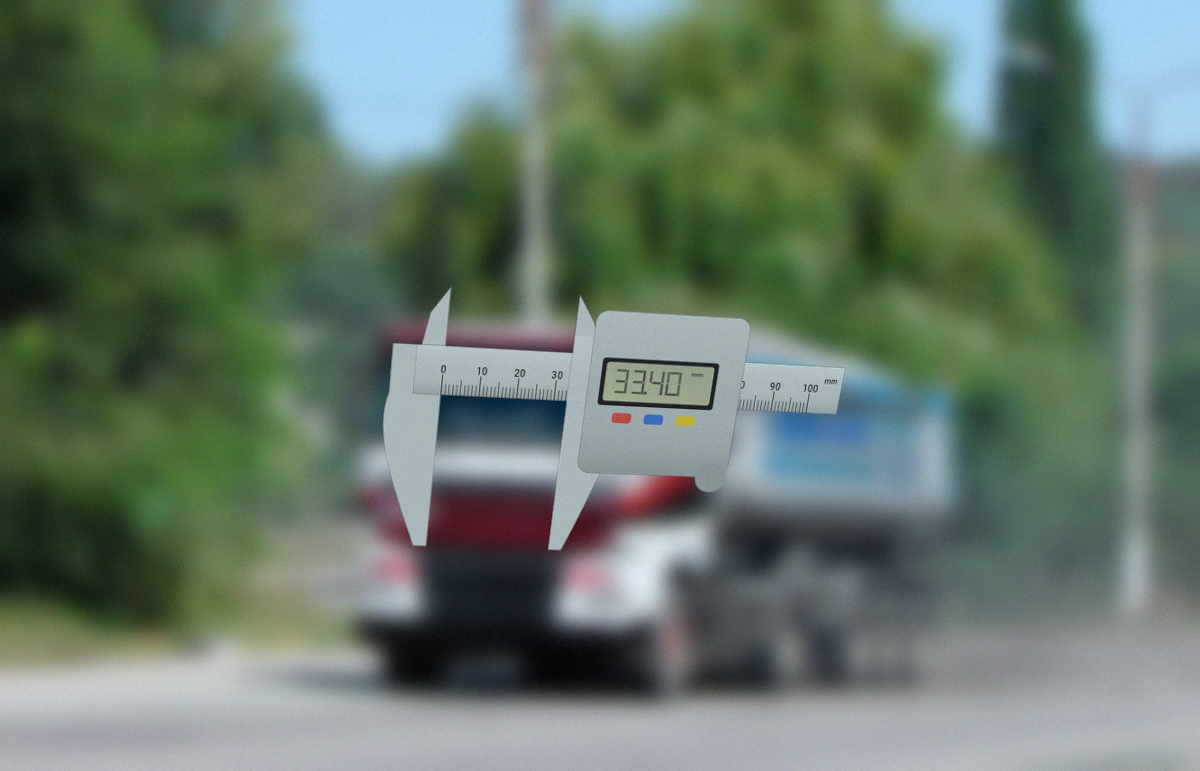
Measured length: 33.40 mm
